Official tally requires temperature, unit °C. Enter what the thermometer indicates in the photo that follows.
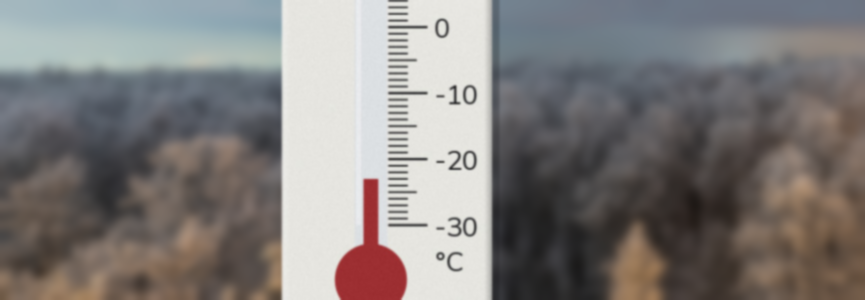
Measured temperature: -23 °C
